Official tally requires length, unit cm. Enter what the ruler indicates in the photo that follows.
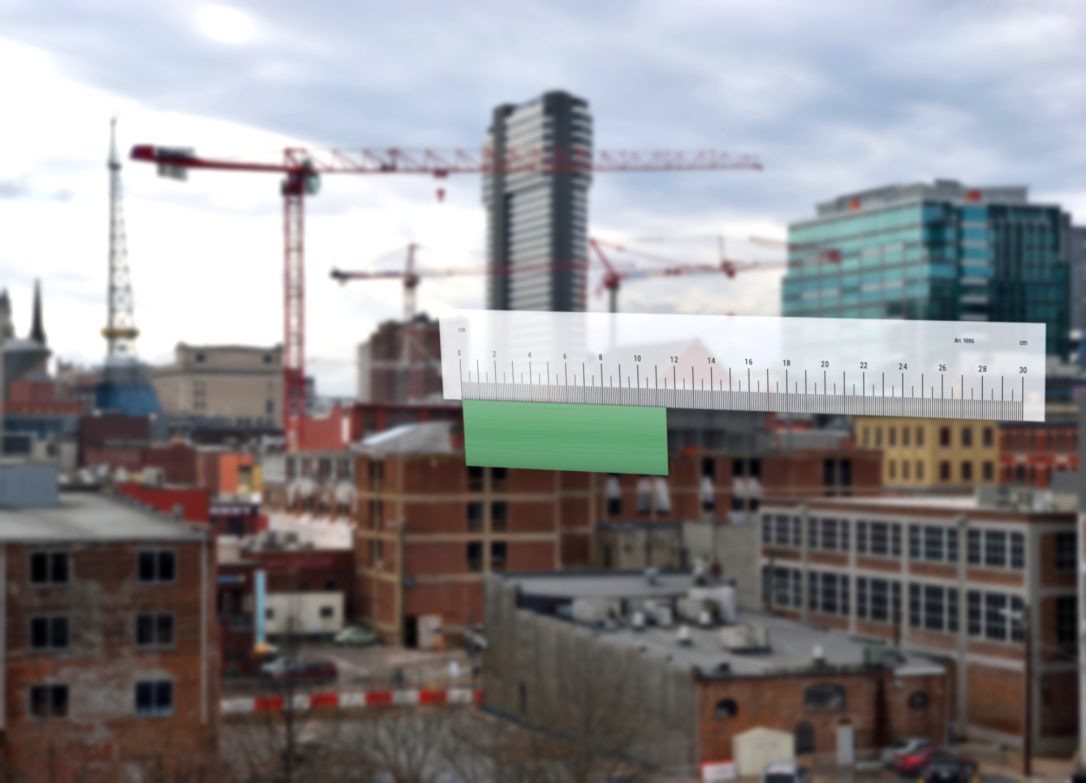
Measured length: 11.5 cm
